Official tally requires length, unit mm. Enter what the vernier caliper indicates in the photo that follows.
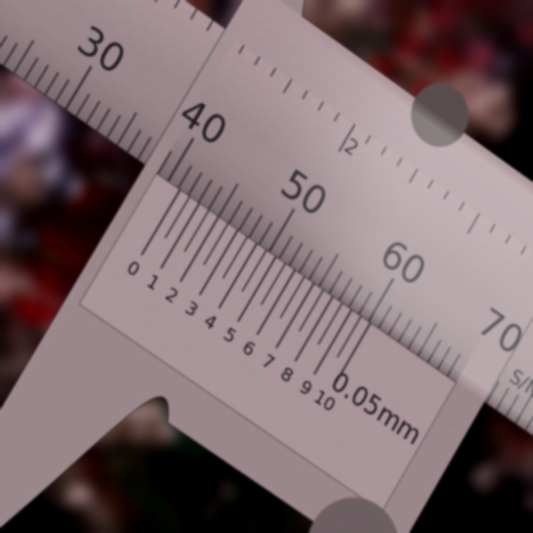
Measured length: 41.2 mm
